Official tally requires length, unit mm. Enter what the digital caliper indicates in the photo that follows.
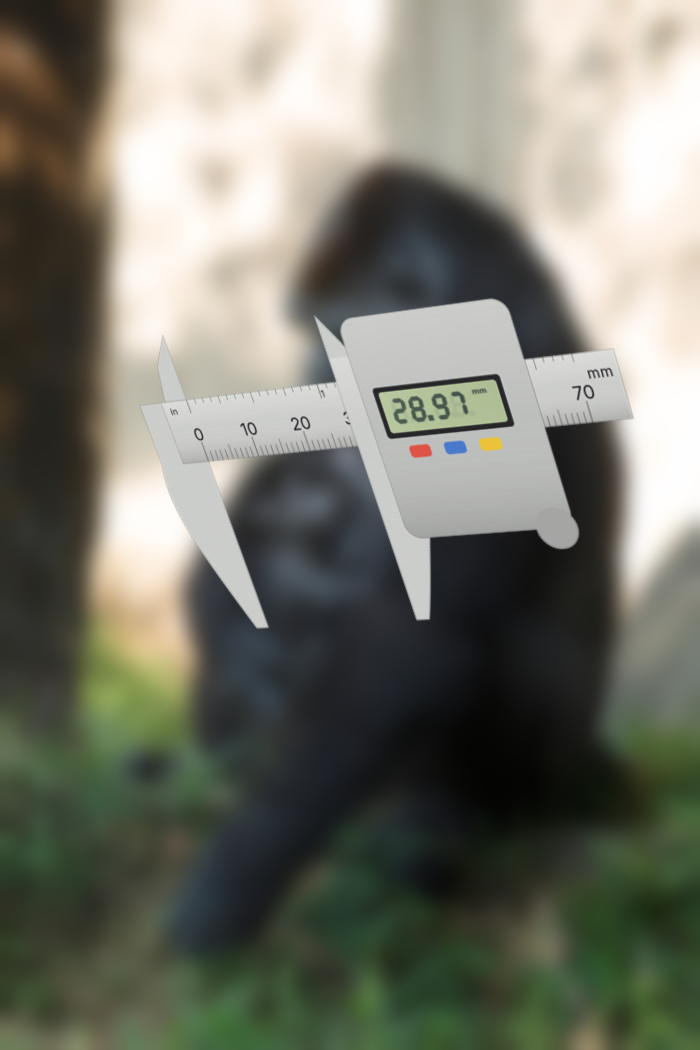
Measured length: 28.97 mm
